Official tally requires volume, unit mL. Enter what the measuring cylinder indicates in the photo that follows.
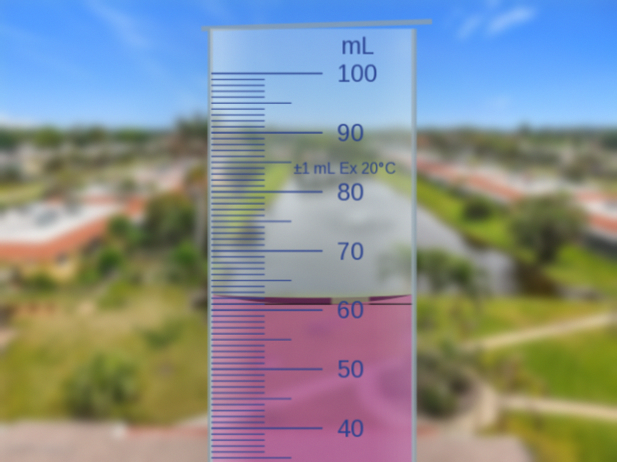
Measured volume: 61 mL
